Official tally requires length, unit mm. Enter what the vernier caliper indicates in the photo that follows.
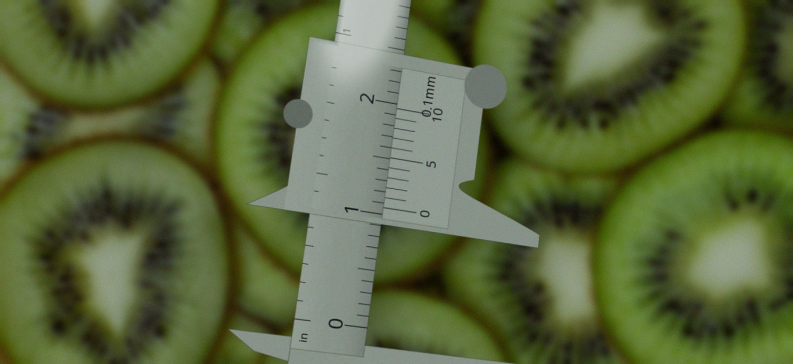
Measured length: 10.6 mm
